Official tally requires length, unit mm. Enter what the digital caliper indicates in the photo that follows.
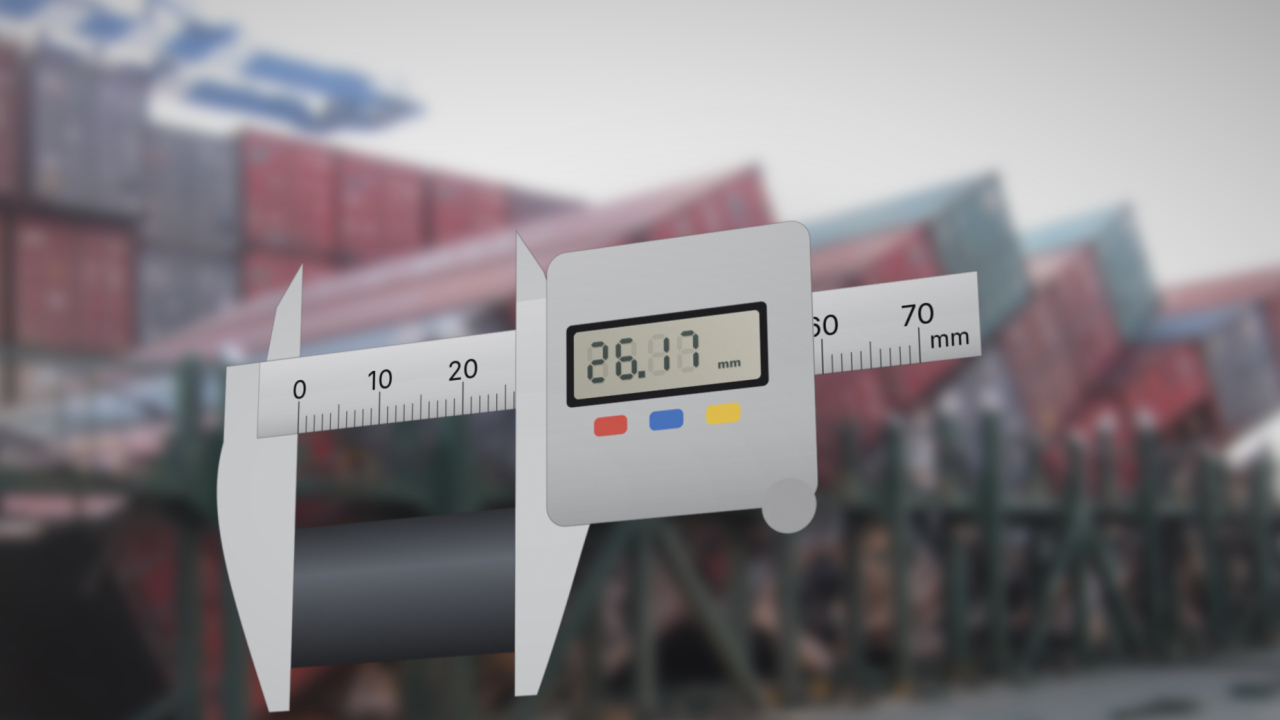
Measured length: 26.17 mm
